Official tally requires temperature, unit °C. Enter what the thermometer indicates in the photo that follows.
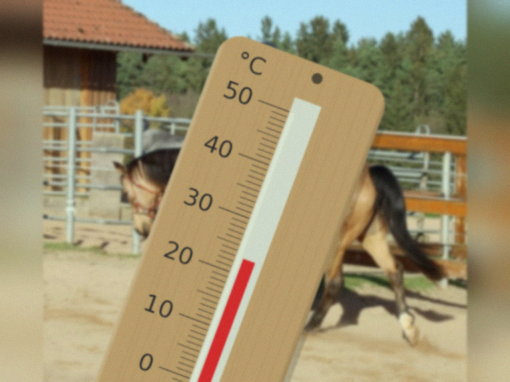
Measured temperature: 23 °C
